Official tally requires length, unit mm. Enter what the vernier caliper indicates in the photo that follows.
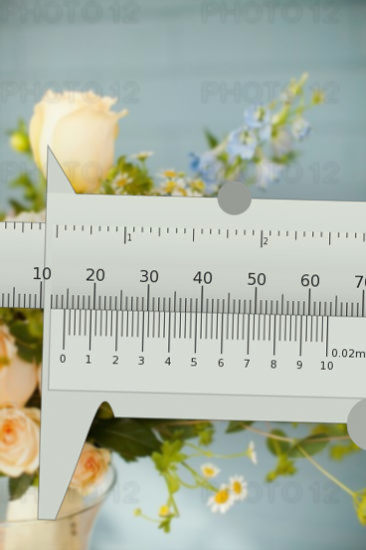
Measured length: 14.5 mm
